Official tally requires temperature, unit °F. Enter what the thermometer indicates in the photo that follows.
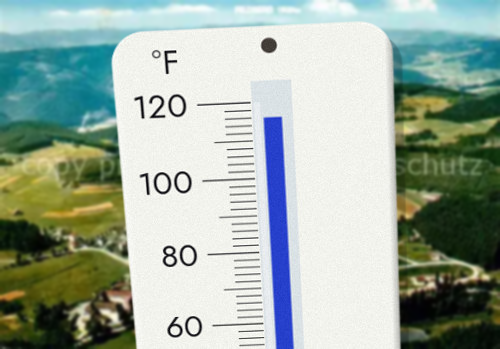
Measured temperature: 116 °F
